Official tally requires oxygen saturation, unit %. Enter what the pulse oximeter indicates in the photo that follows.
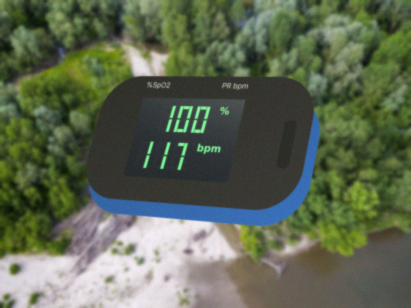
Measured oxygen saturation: 100 %
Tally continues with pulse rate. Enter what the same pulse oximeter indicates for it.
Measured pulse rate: 117 bpm
